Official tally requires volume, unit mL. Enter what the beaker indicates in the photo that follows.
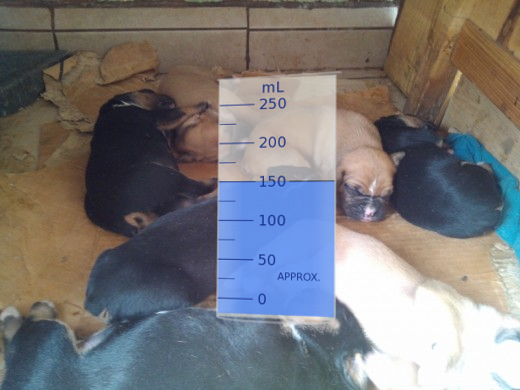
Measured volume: 150 mL
